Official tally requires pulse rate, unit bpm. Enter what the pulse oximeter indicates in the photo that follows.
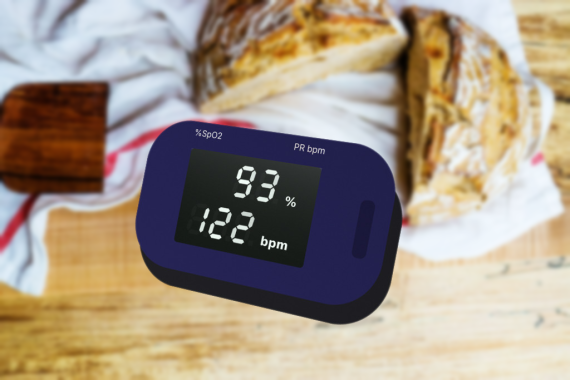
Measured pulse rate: 122 bpm
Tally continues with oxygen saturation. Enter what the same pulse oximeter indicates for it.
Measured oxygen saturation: 93 %
